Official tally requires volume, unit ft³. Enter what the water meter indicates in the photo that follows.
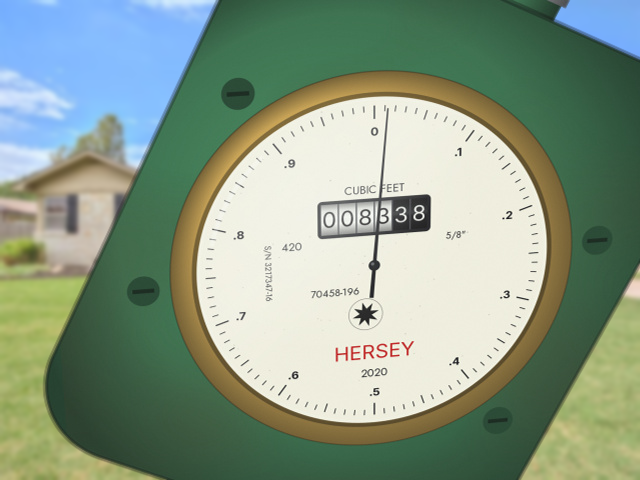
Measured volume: 8338.01 ft³
